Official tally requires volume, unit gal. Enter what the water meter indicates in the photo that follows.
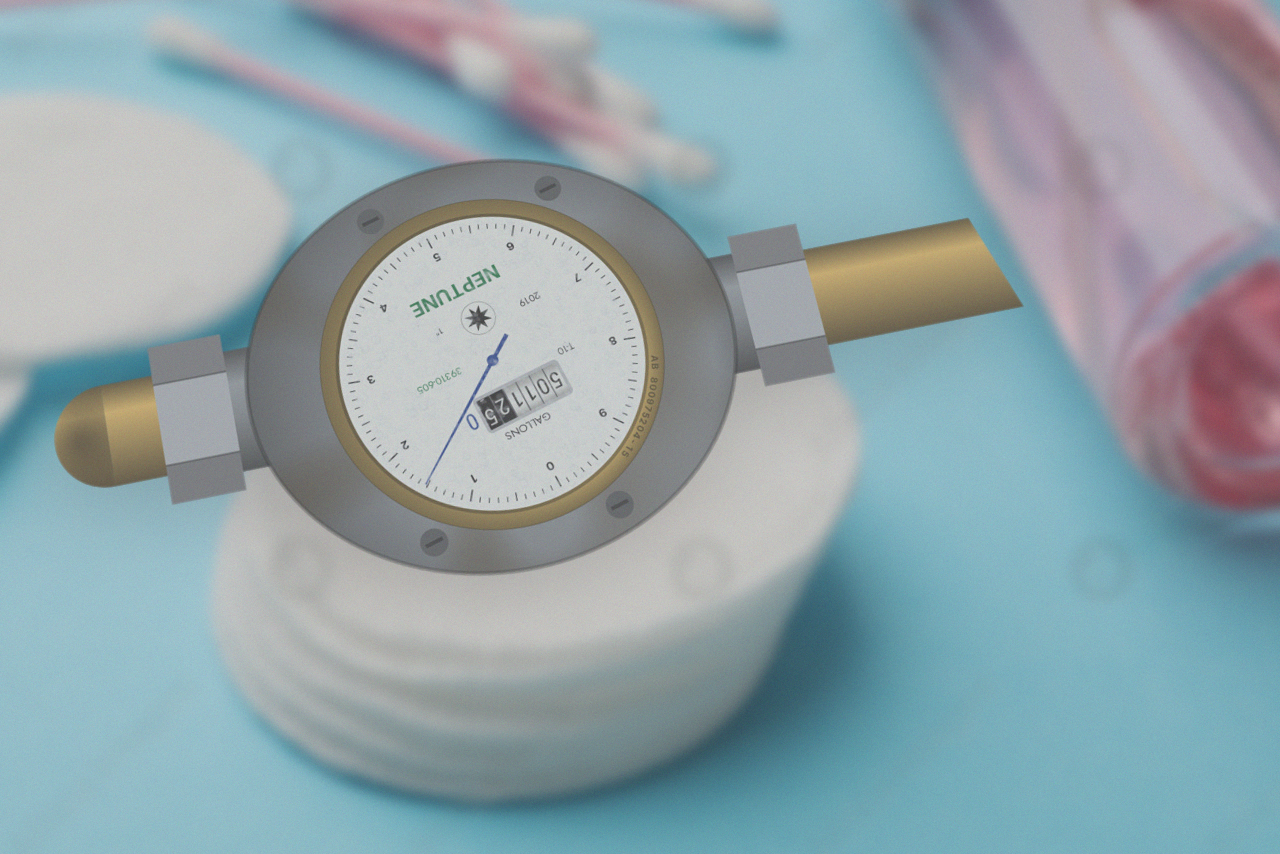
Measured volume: 5011251.5 gal
